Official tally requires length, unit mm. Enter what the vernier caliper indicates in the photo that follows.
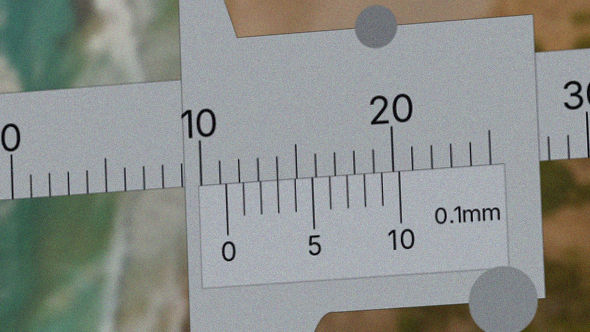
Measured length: 11.3 mm
